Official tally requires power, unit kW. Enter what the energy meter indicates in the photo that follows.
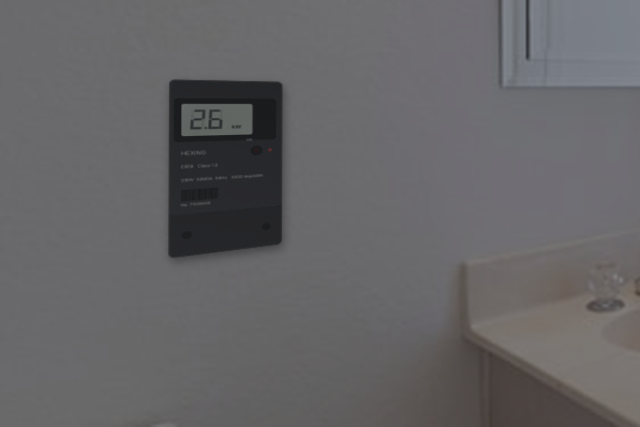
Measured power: 2.6 kW
